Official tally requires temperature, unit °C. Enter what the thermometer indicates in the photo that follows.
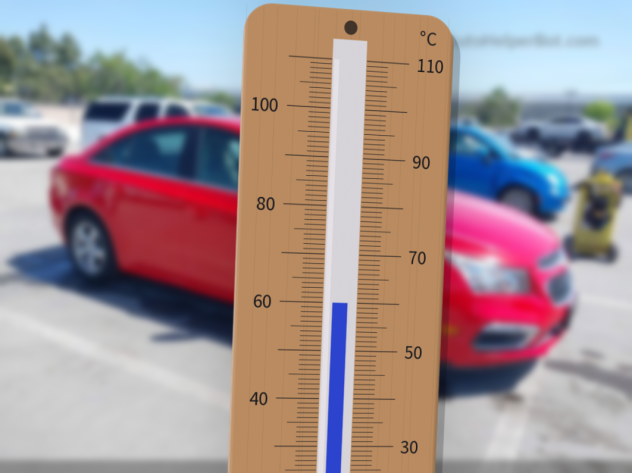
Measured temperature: 60 °C
